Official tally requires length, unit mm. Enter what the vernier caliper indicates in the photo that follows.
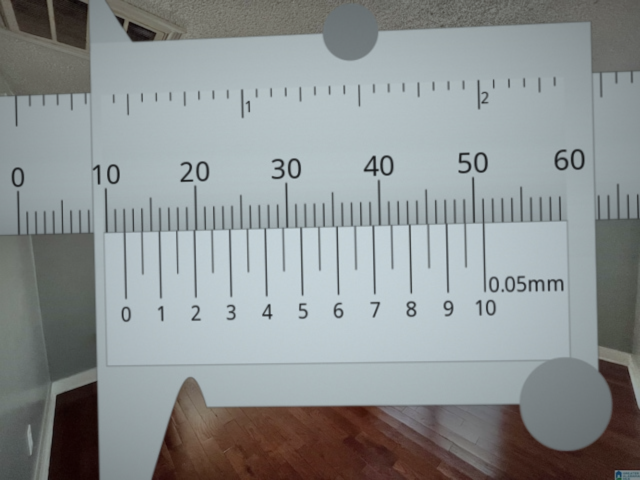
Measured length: 12.0 mm
